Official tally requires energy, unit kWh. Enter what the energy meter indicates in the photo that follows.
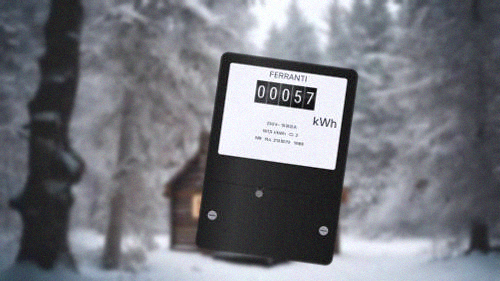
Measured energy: 57 kWh
